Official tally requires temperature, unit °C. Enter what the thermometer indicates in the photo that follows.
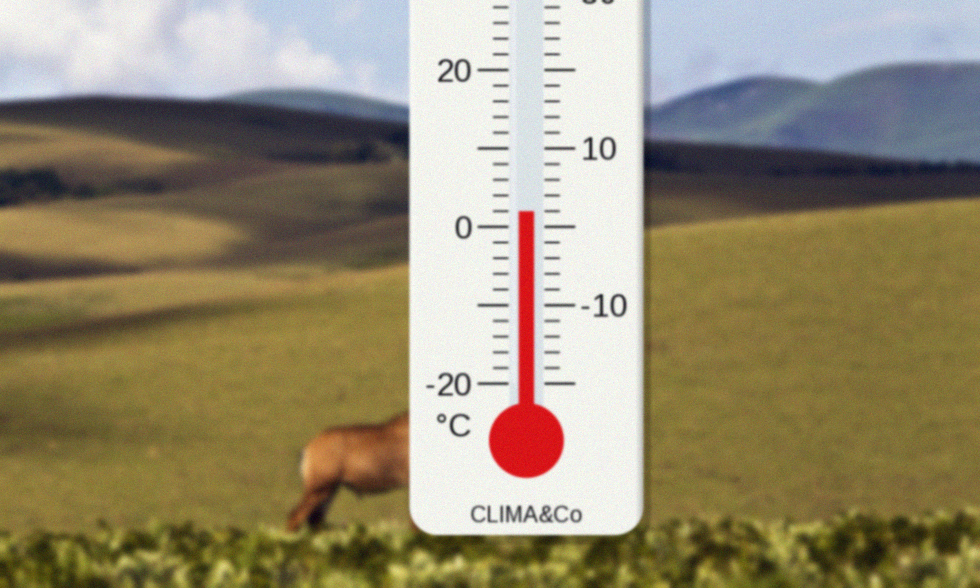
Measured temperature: 2 °C
